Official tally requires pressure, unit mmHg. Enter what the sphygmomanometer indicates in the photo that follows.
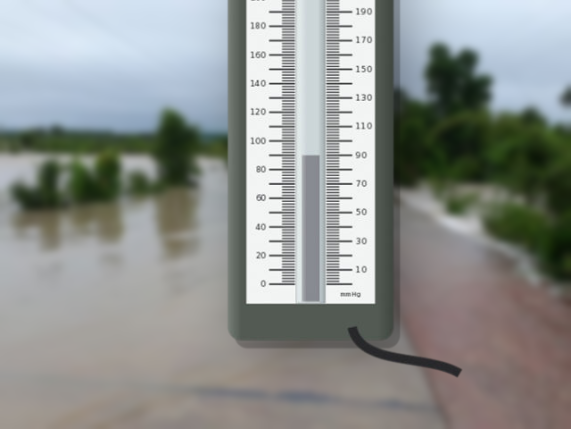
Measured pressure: 90 mmHg
